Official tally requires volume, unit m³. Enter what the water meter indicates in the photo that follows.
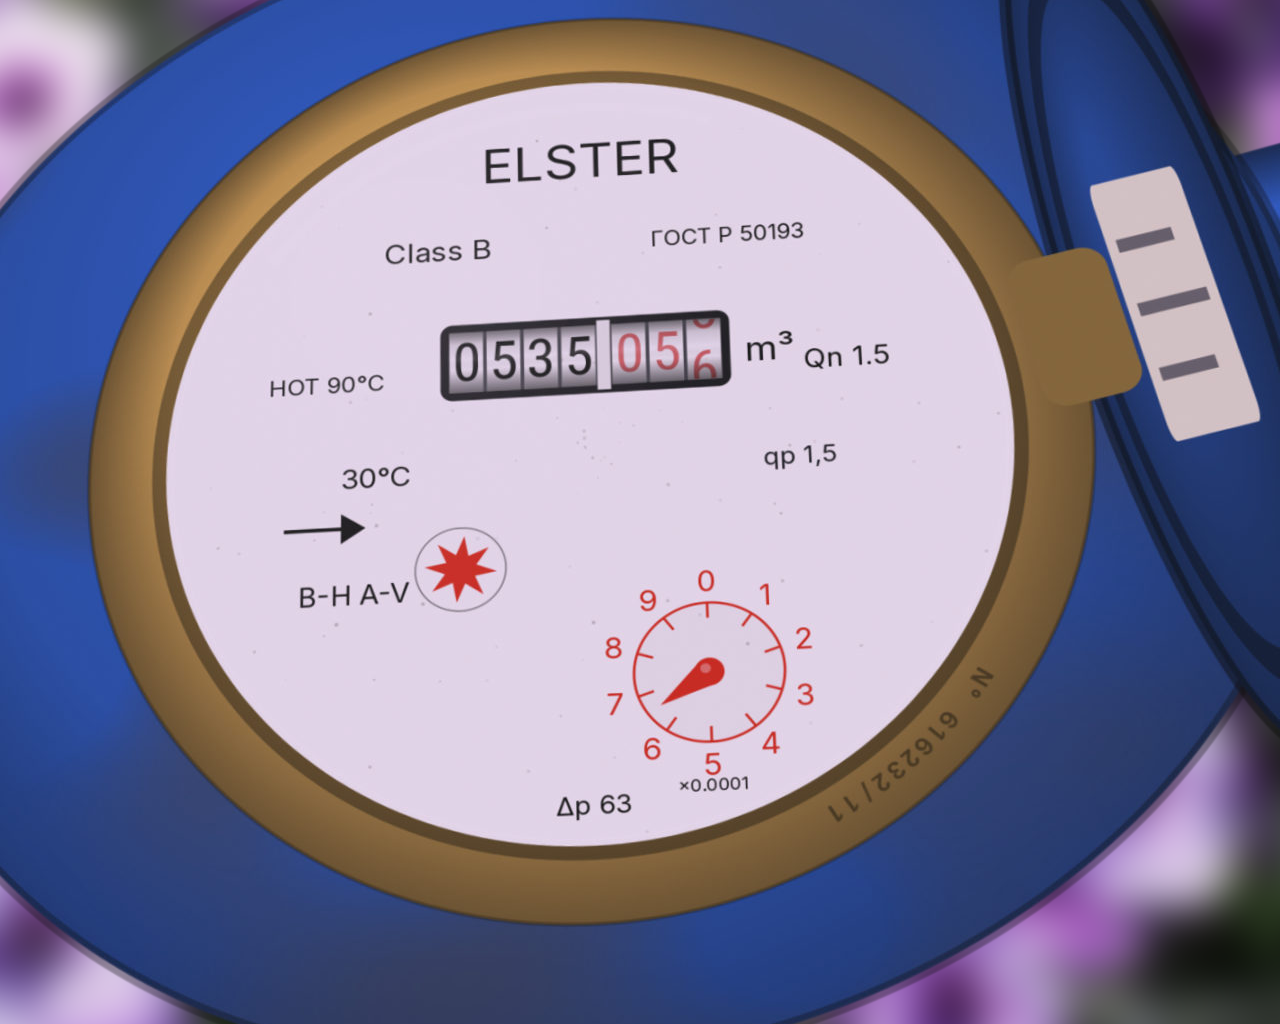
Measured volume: 535.0556 m³
